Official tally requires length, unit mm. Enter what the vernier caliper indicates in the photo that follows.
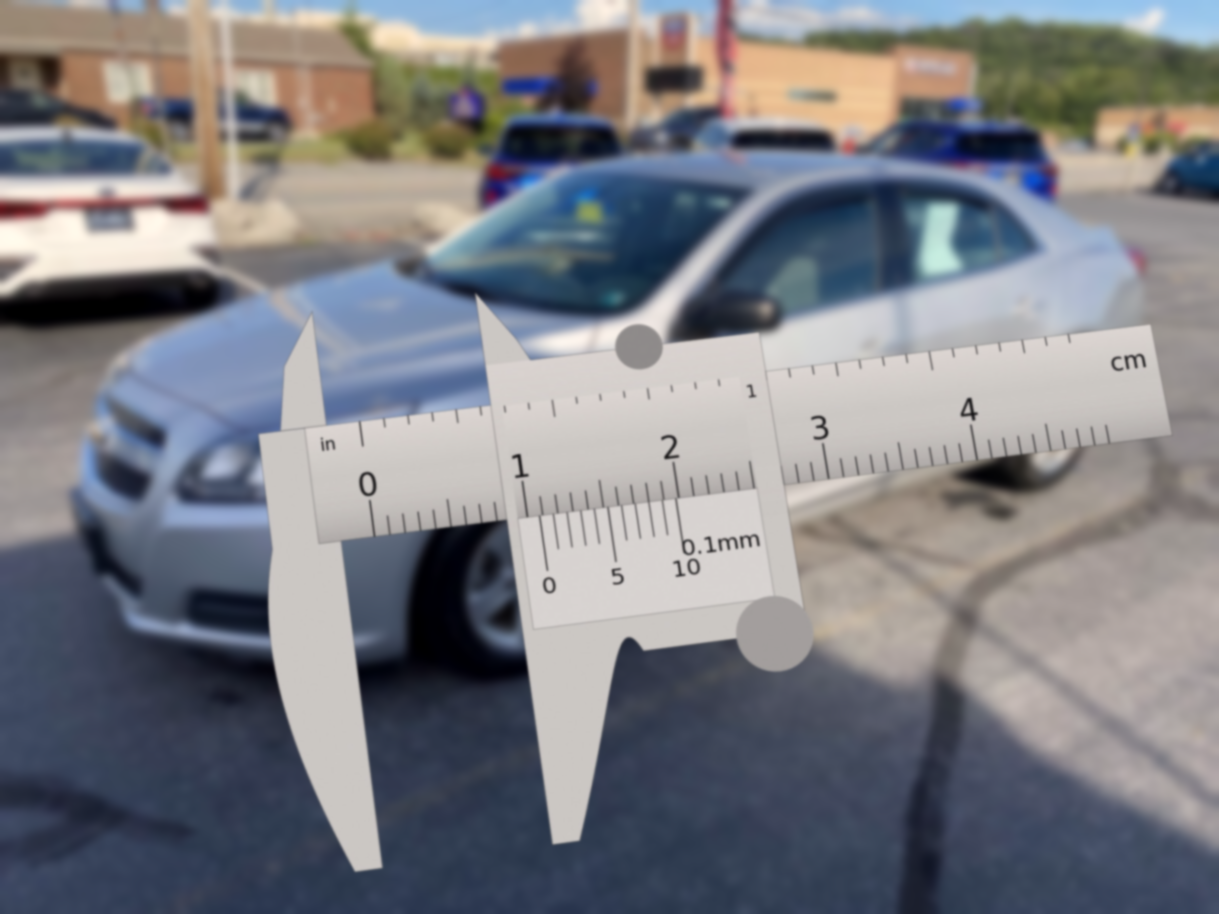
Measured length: 10.8 mm
